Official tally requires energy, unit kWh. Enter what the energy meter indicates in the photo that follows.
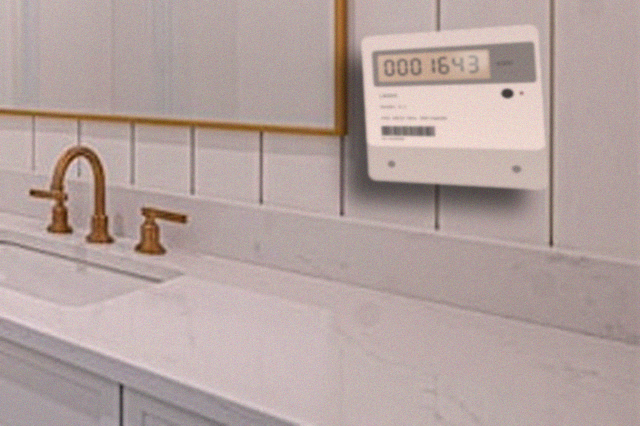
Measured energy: 1643 kWh
